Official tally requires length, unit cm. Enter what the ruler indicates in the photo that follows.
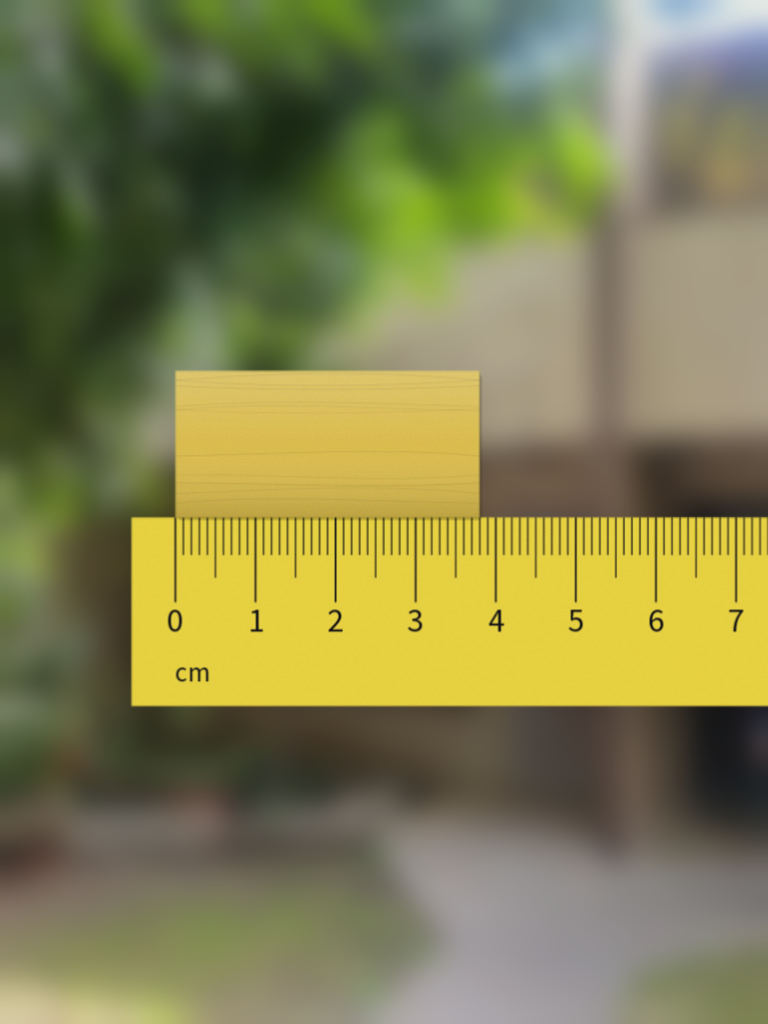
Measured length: 3.8 cm
